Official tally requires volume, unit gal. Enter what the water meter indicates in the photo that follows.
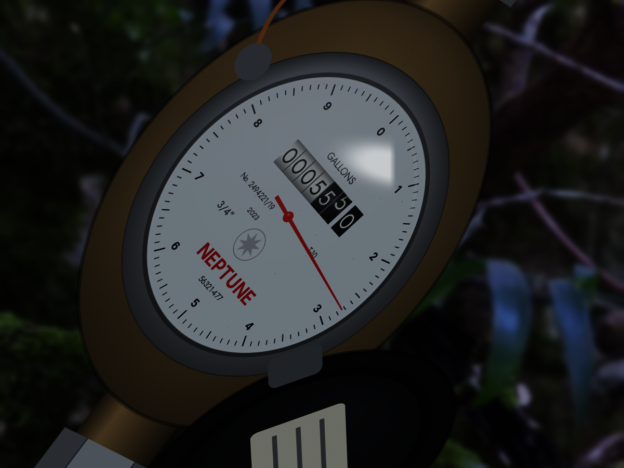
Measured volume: 5552.7 gal
